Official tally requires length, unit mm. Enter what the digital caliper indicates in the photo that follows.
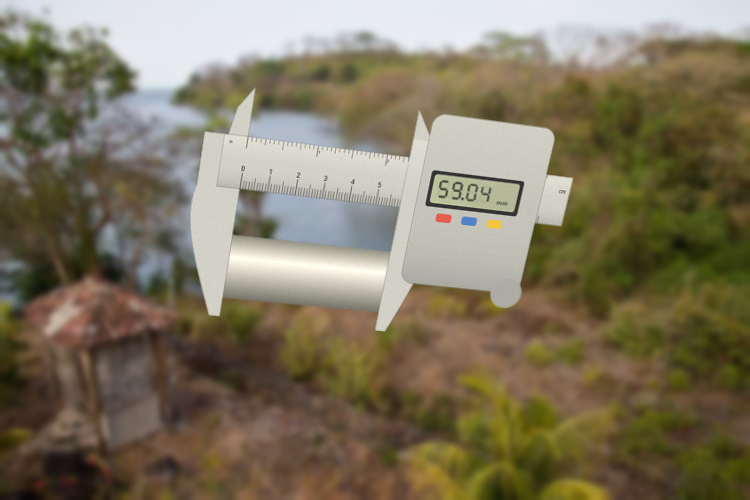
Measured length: 59.04 mm
